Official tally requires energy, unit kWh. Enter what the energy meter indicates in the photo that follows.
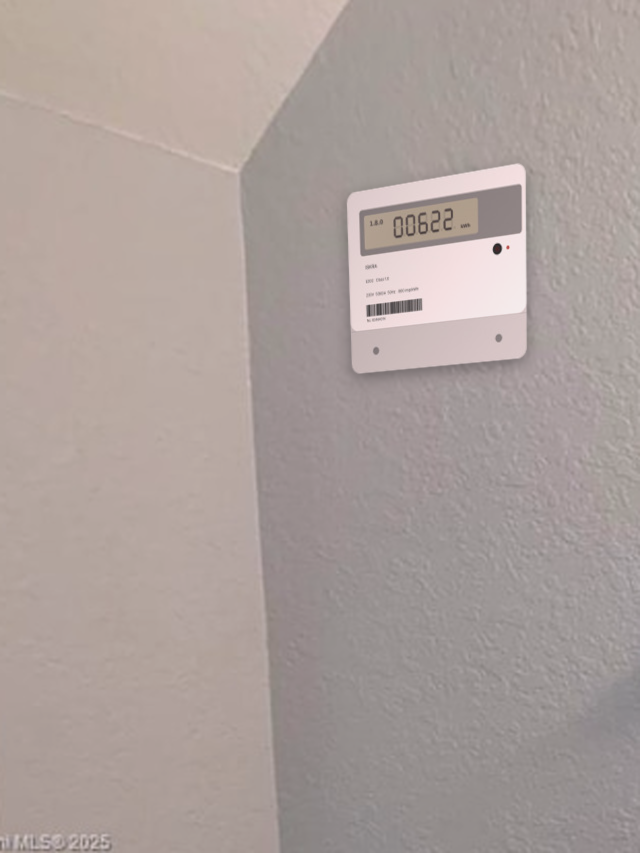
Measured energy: 622 kWh
